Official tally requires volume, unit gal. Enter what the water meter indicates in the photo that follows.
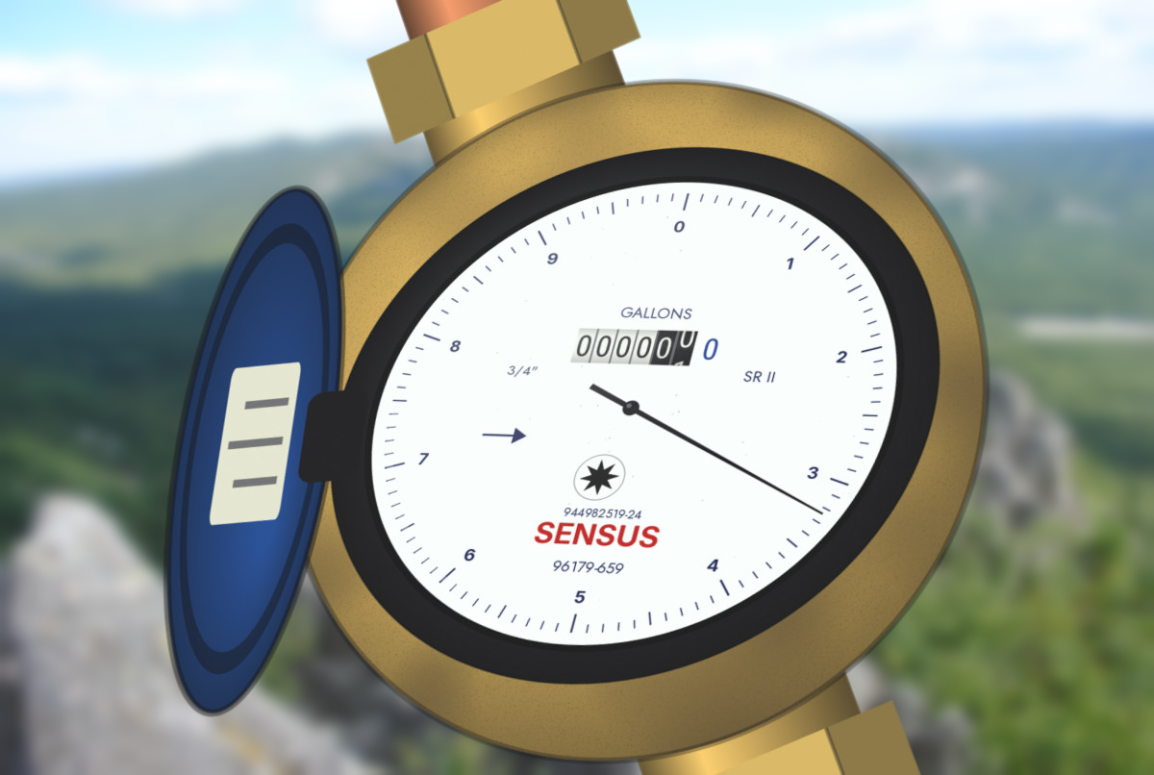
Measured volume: 3.2 gal
